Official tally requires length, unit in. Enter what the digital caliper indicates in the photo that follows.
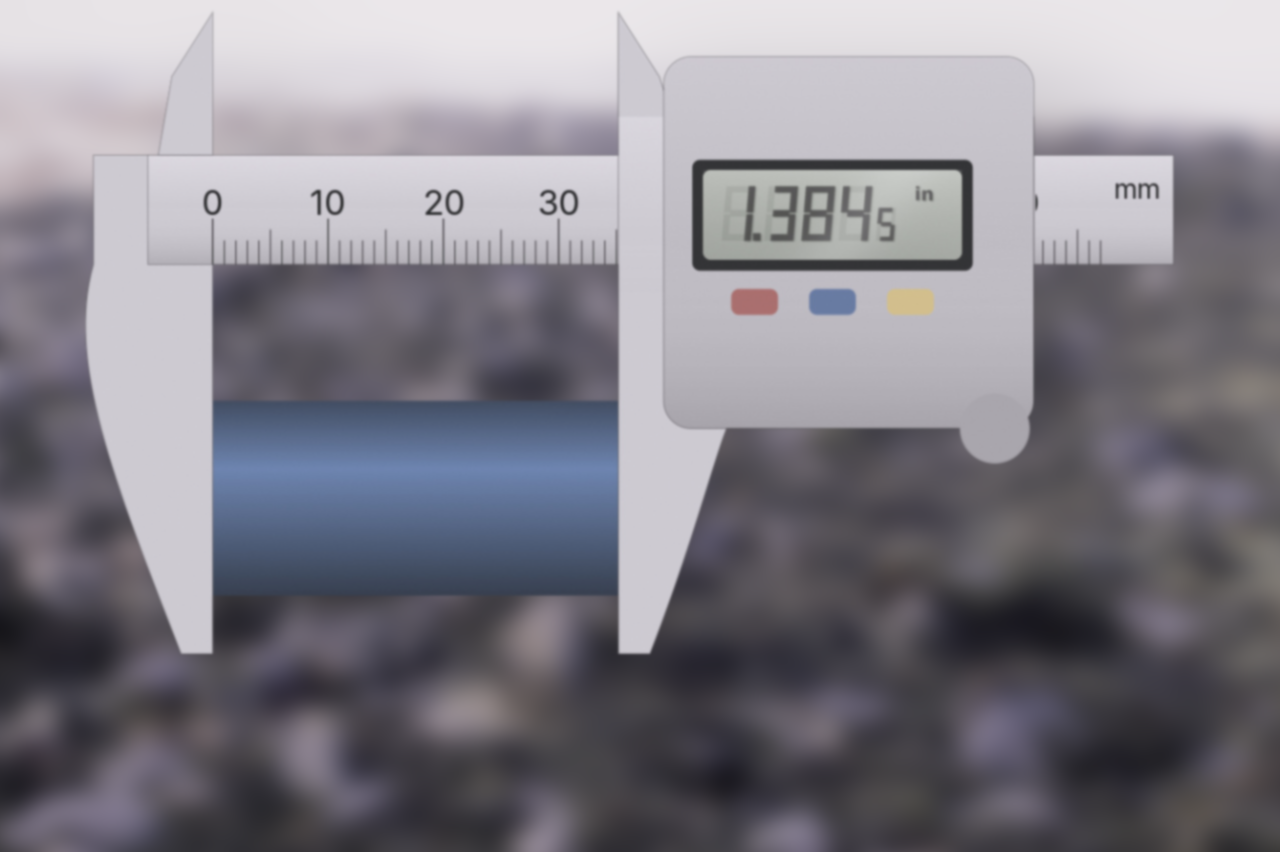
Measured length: 1.3845 in
